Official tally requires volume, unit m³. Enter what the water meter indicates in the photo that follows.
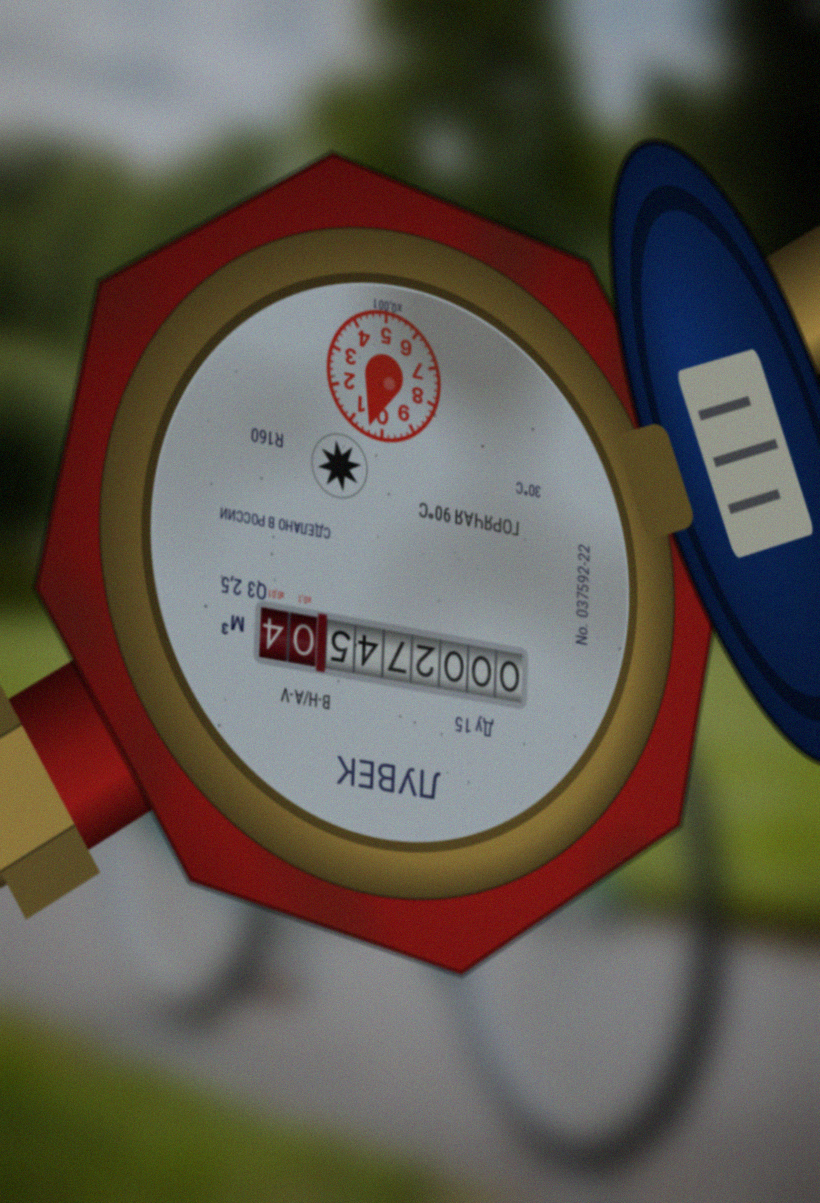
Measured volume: 2745.040 m³
